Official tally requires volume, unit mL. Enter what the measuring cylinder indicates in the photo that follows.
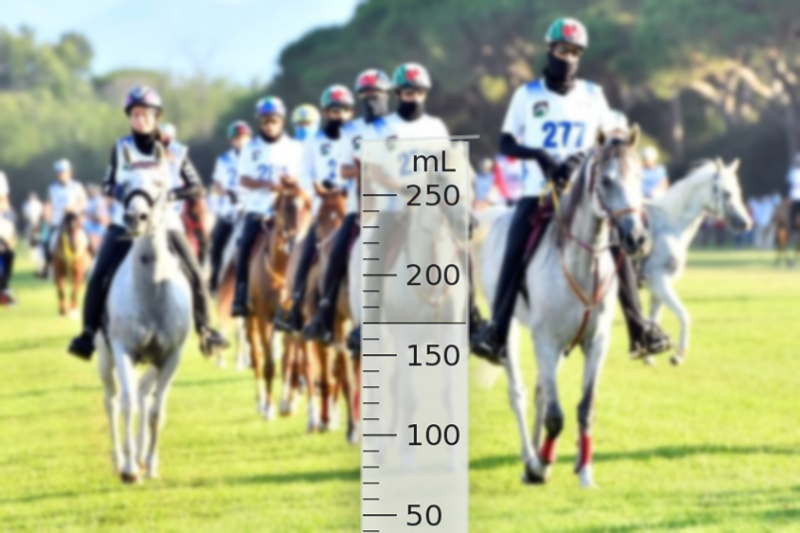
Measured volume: 170 mL
